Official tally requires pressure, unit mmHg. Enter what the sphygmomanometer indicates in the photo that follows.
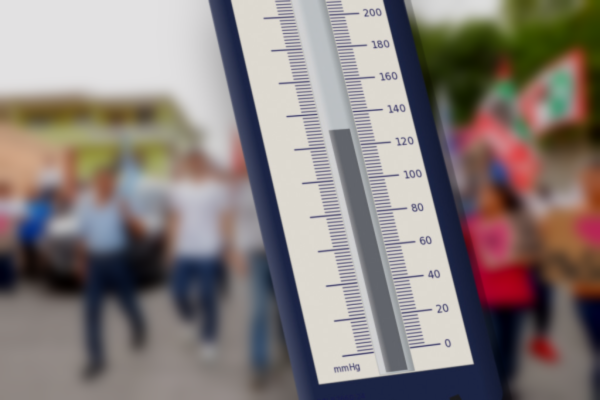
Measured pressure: 130 mmHg
